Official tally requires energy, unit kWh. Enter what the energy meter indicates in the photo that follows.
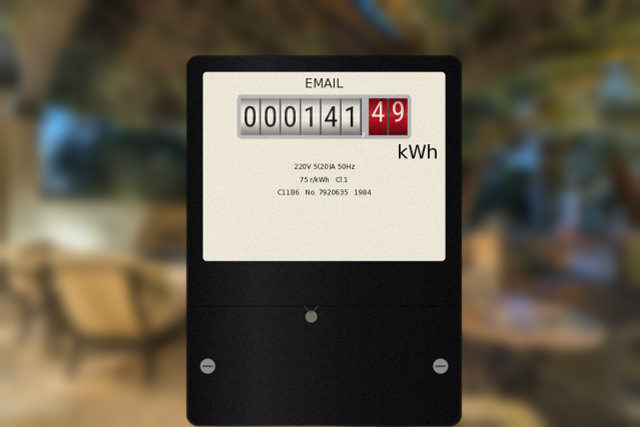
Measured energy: 141.49 kWh
